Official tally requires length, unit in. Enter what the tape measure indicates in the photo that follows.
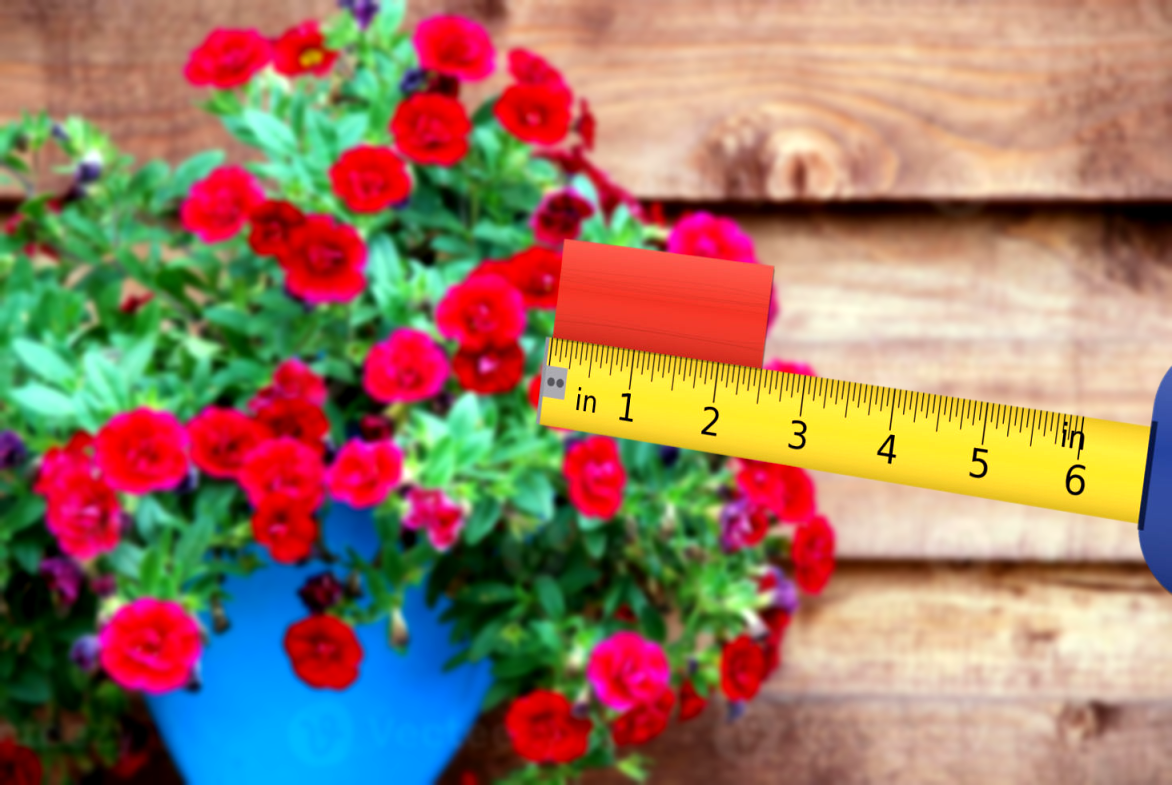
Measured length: 2.5 in
